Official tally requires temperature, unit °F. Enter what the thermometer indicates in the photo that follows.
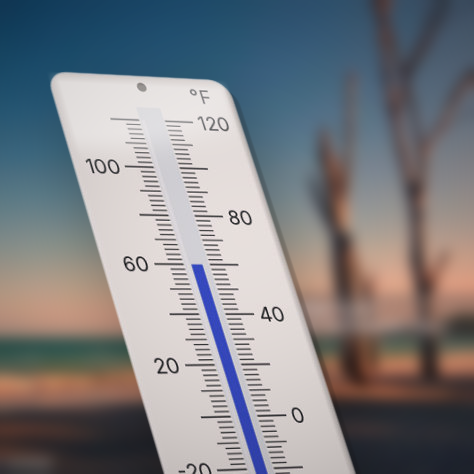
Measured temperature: 60 °F
